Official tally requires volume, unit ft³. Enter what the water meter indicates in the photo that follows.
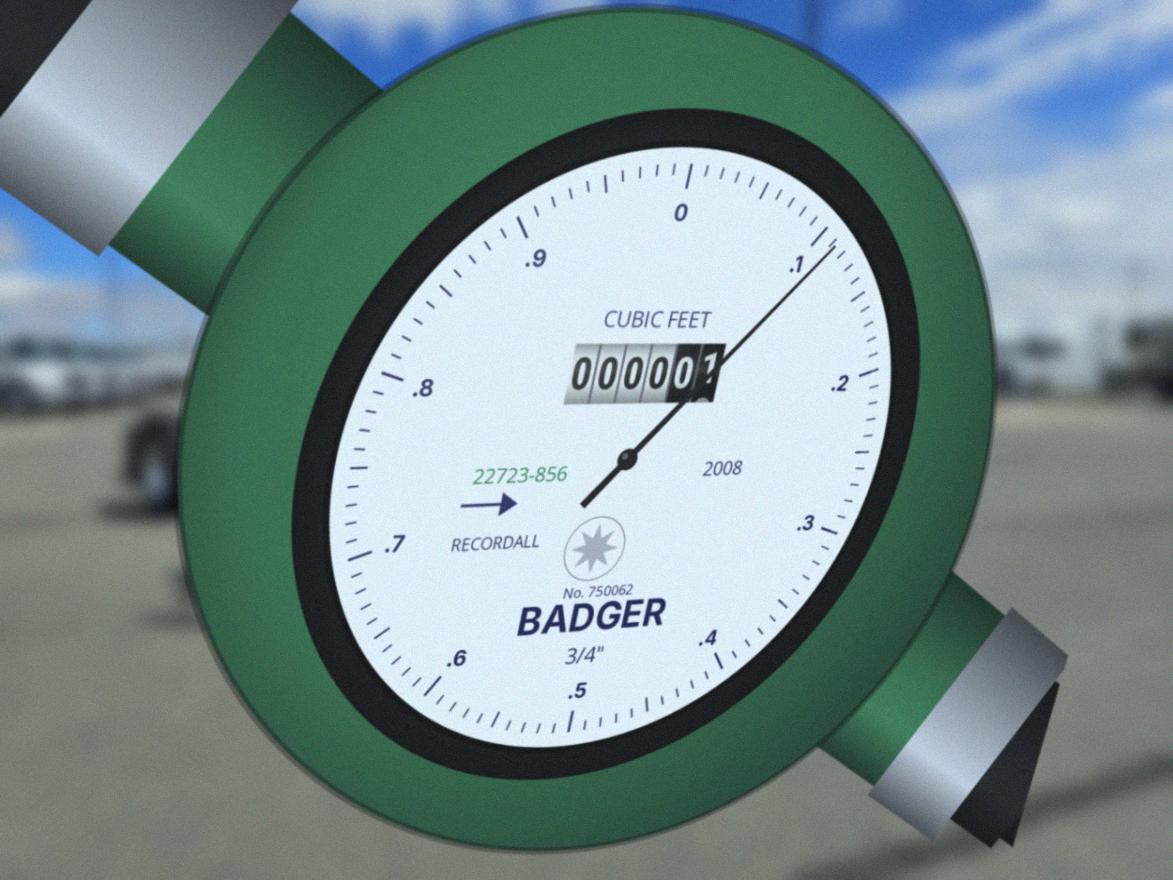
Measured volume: 1.11 ft³
